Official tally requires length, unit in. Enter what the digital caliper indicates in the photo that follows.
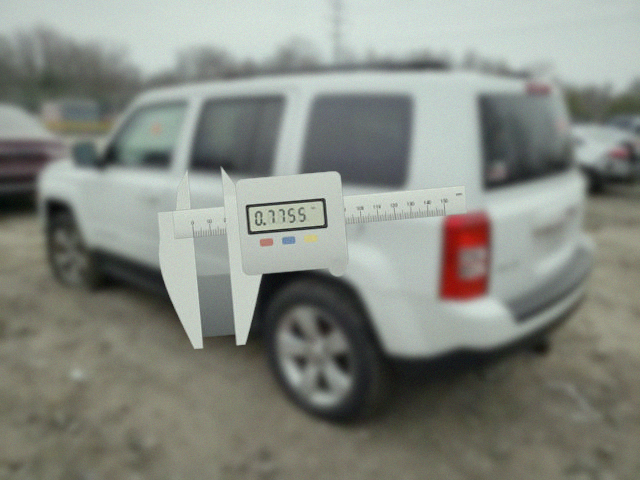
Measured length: 0.7755 in
